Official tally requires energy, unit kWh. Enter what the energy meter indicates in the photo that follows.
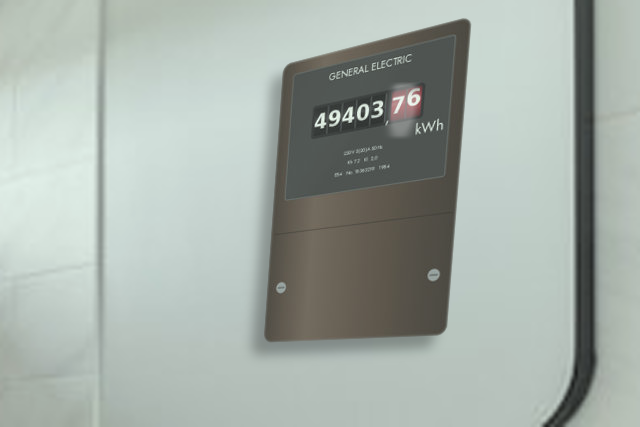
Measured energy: 49403.76 kWh
